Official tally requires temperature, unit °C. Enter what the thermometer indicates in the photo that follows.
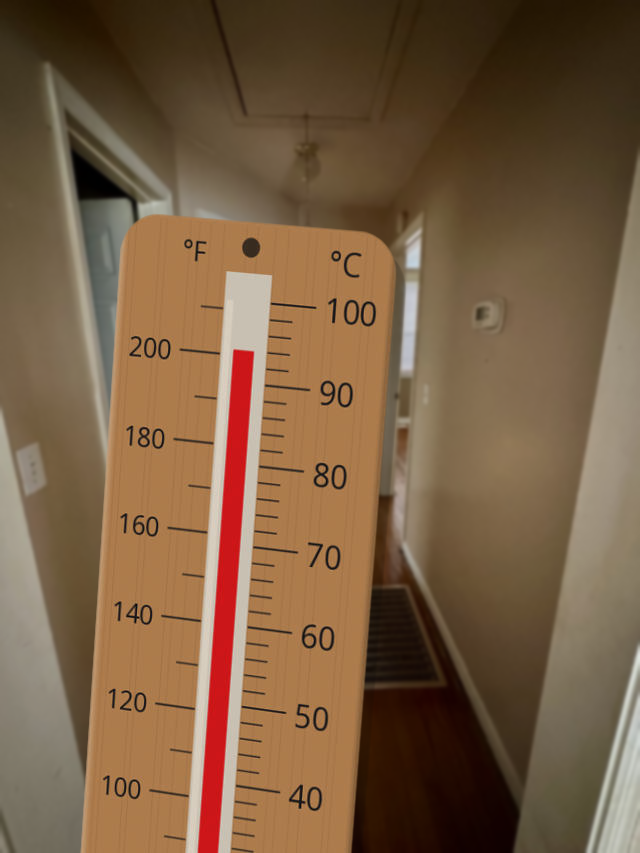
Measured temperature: 94 °C
